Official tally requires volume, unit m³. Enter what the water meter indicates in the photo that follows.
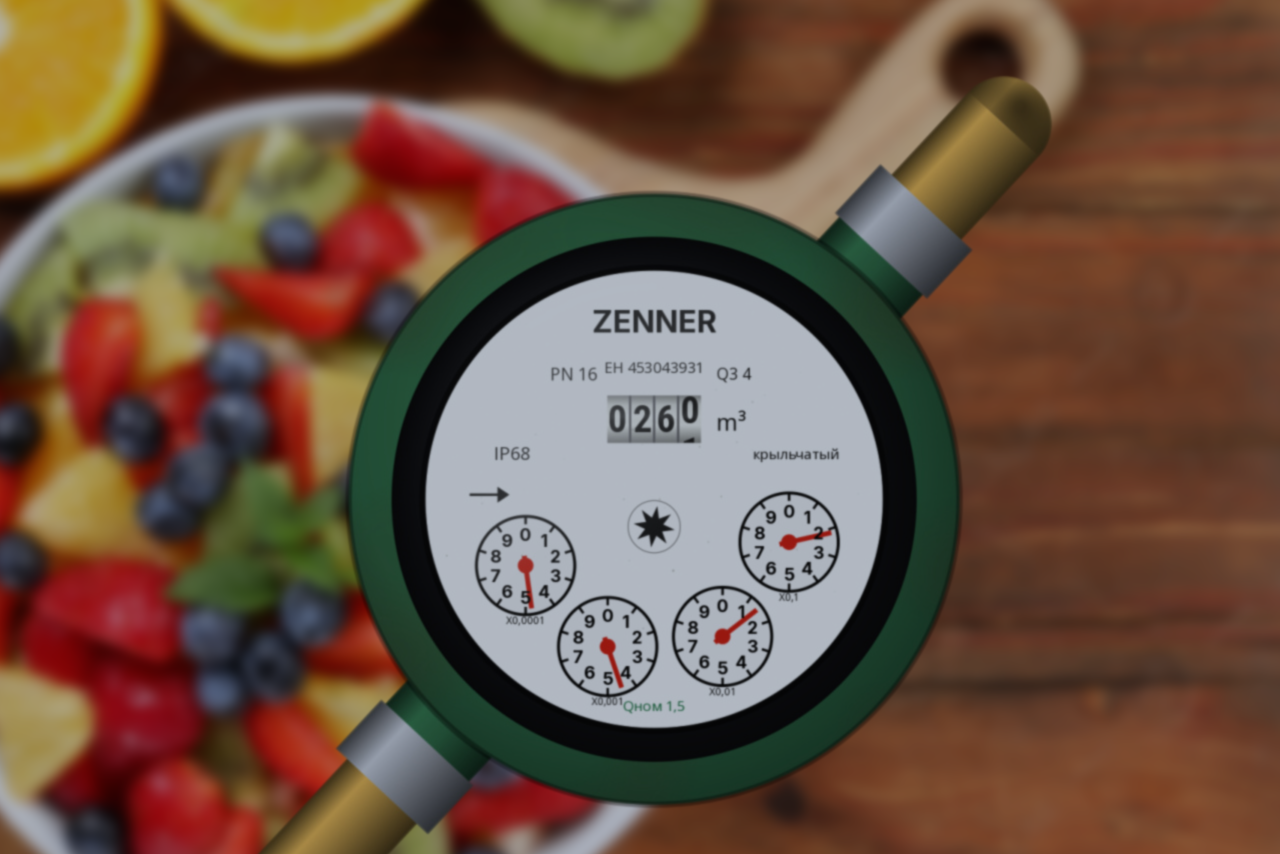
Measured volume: 260.2144 m³
